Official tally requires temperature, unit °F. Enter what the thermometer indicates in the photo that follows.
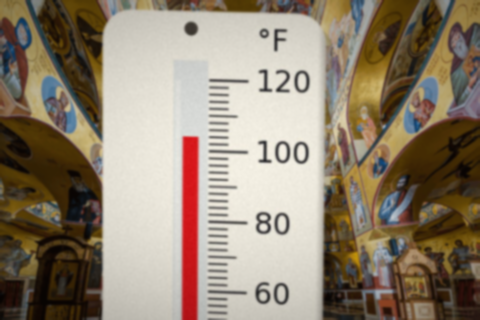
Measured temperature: 104 °F
